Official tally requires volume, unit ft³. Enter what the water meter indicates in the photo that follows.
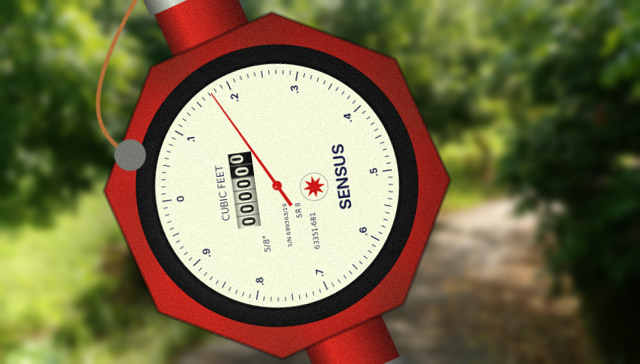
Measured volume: 0.17 ft³
